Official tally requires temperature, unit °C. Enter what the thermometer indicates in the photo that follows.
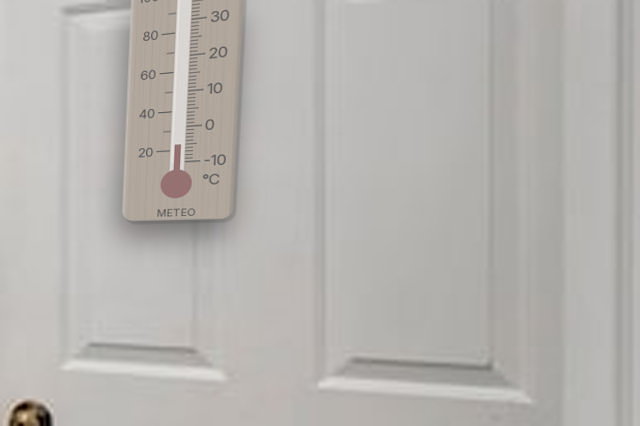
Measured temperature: -5 °C
